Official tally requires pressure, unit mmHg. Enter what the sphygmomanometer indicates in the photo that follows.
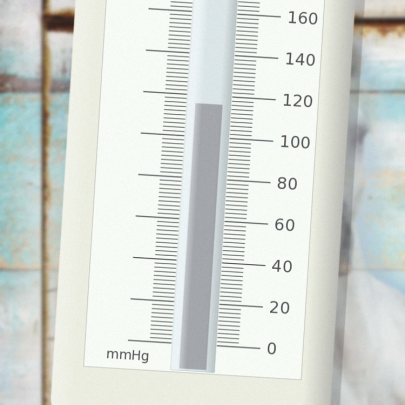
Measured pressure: 116 mmHg
